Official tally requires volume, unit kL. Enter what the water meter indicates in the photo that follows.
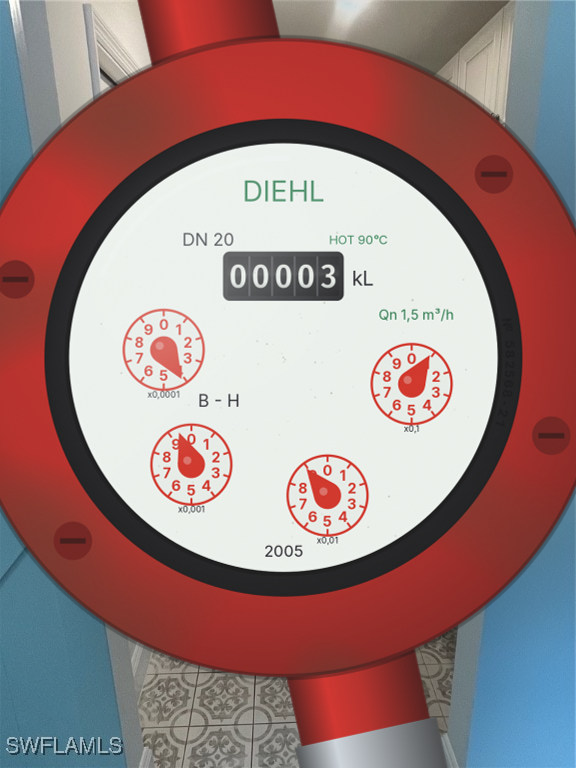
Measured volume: 3.0894 kL
